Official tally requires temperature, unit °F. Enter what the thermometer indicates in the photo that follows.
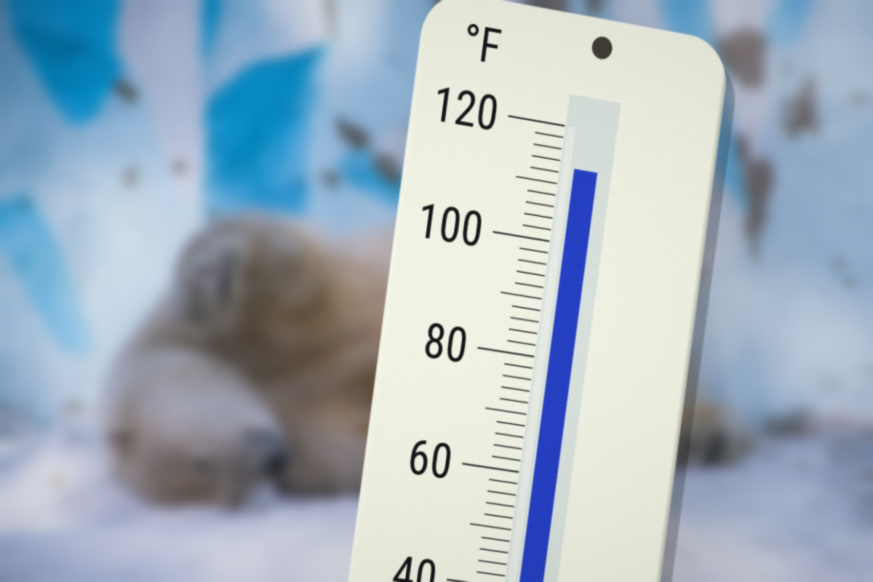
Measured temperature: 113 °F
